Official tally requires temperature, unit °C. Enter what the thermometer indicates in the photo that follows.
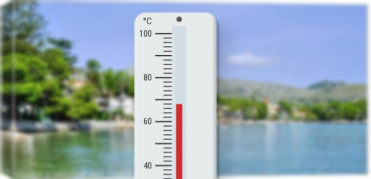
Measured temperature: 68 °C
